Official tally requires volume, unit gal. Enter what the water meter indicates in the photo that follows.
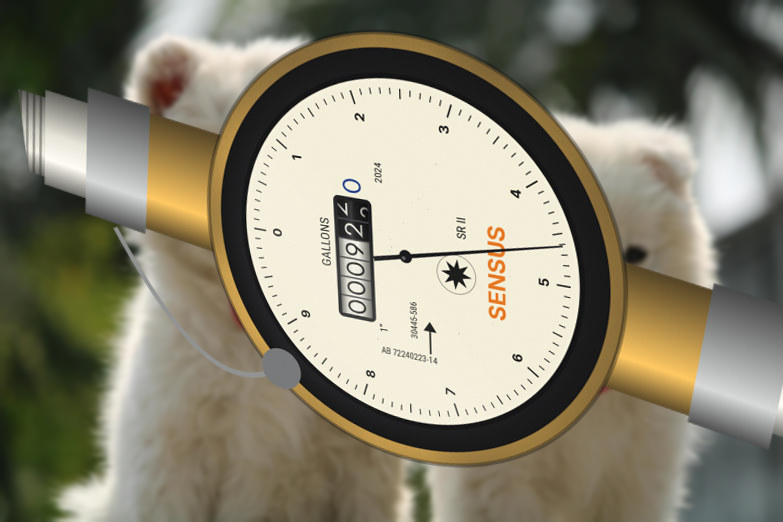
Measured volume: 9224.6 gal
